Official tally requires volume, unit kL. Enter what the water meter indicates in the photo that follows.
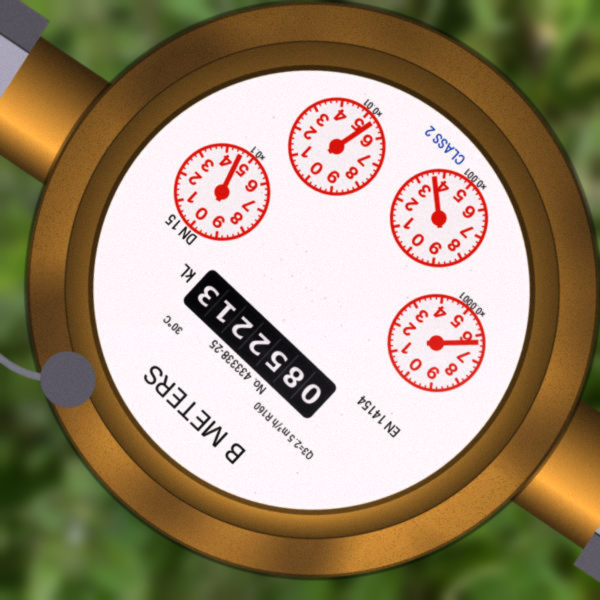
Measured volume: 852213.4536 kL
